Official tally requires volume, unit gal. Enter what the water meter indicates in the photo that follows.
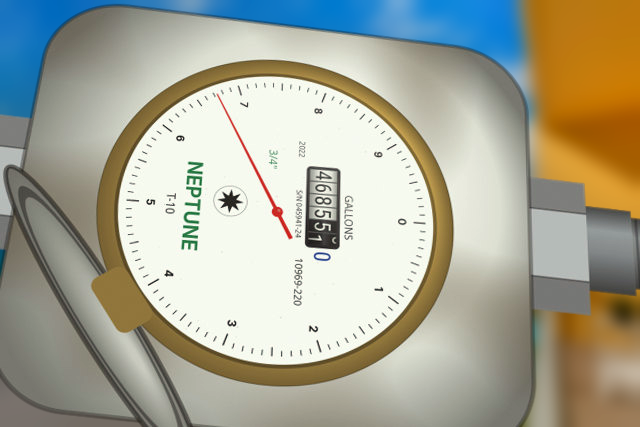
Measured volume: 4685506.7 gal
